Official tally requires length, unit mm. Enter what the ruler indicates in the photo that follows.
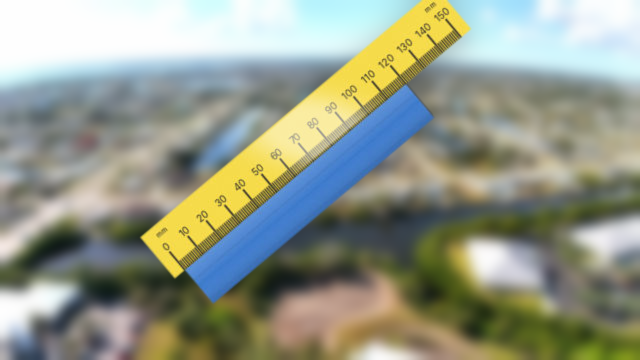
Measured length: 120 mm
